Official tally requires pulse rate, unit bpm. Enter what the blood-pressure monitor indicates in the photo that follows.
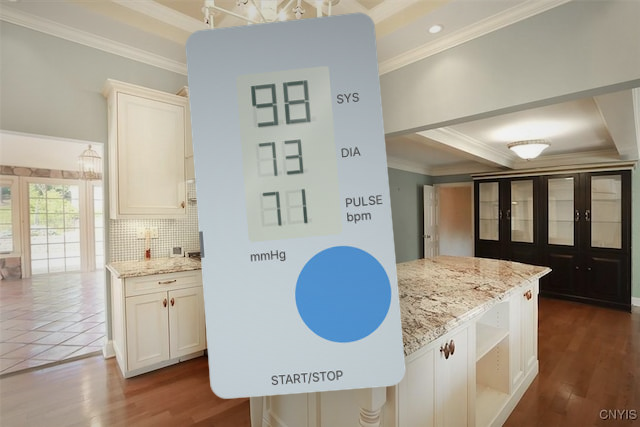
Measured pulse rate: 71 bpm
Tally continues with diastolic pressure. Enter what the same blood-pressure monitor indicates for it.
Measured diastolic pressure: 73 mmHg
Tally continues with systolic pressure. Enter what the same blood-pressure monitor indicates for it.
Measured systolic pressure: 98 mmHg
